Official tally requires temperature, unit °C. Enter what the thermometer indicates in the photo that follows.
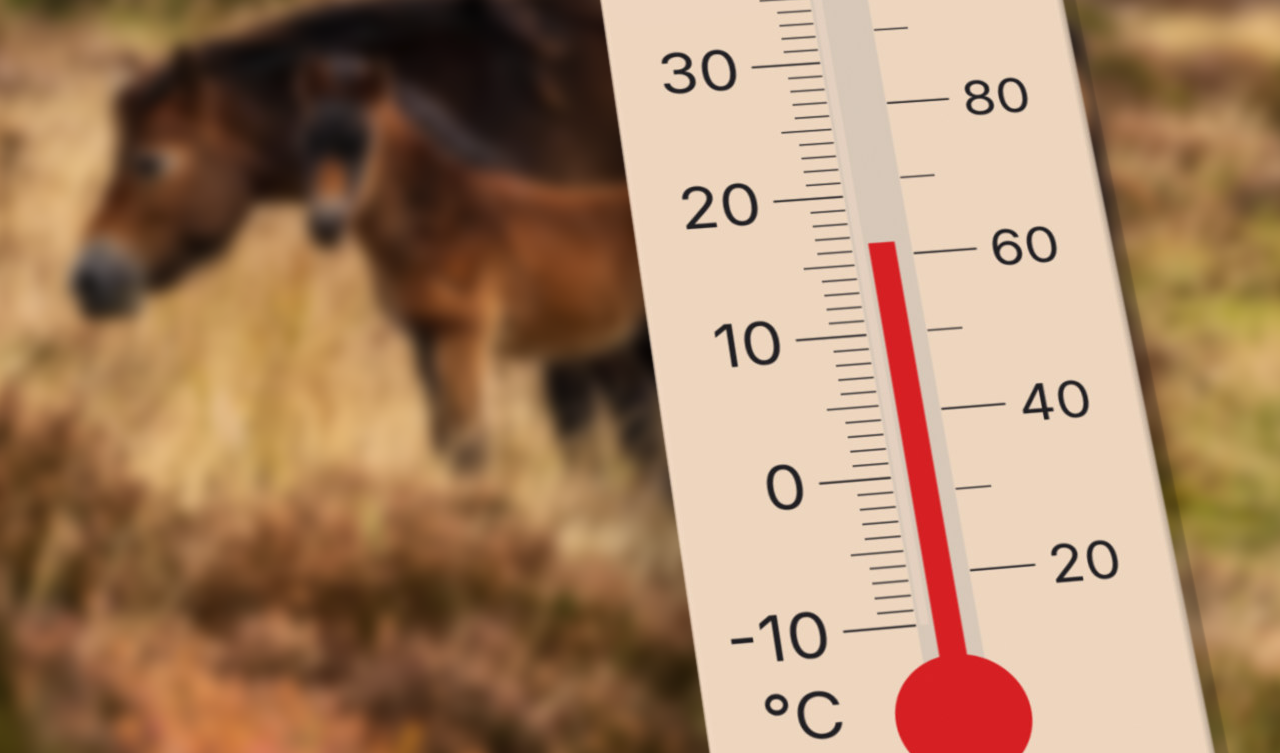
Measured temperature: 16.5 °C
